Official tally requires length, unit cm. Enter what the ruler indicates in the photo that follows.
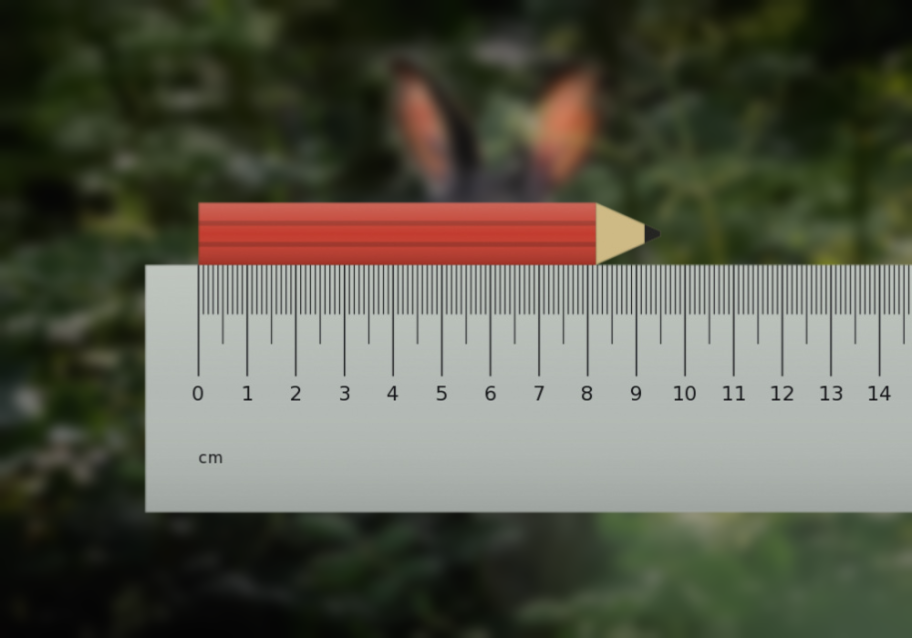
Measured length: 9.5 cm
